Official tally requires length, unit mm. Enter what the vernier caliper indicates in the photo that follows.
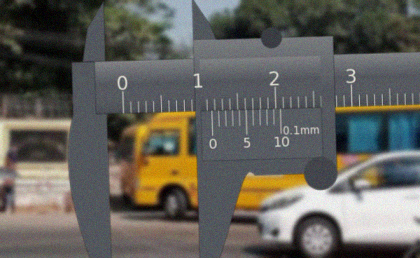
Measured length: 11.6 mm
